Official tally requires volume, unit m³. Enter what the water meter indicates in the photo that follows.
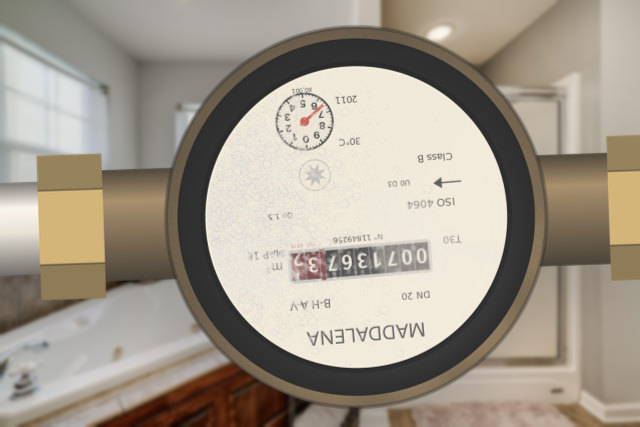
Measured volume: 71367.316 m³
